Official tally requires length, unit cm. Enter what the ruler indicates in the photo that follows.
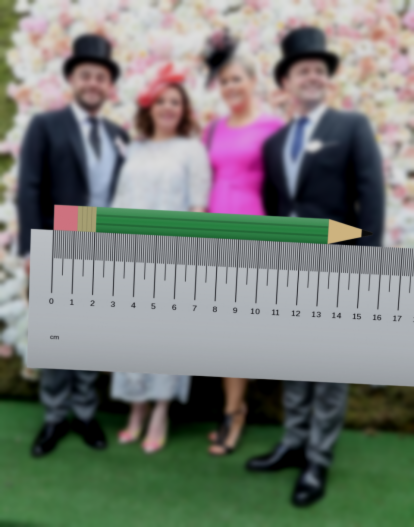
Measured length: 15.5 cm
